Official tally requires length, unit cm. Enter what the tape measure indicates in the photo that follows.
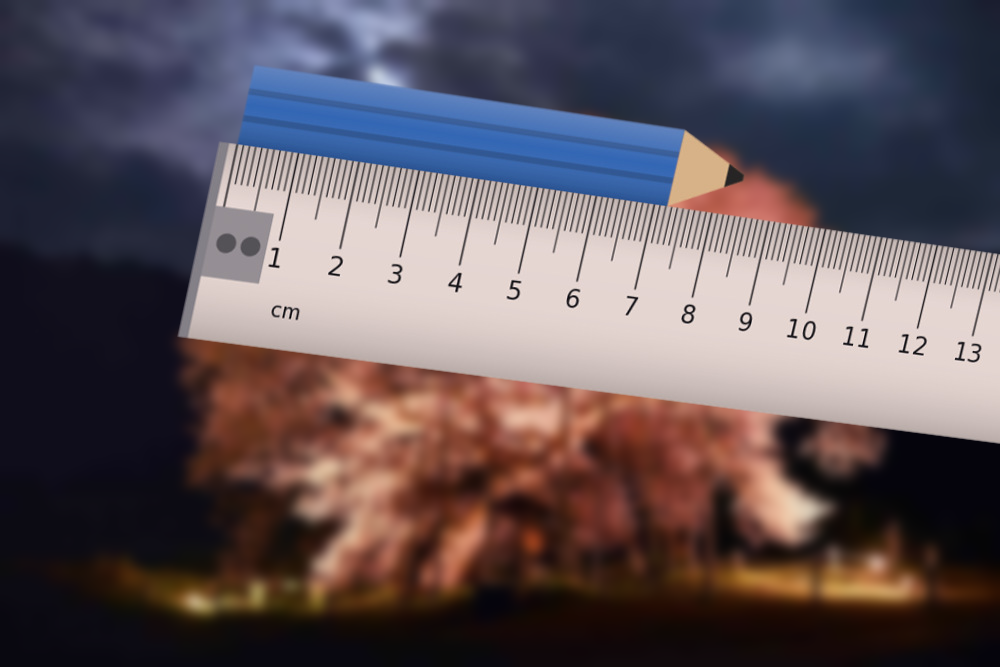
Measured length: 8.4 cm
